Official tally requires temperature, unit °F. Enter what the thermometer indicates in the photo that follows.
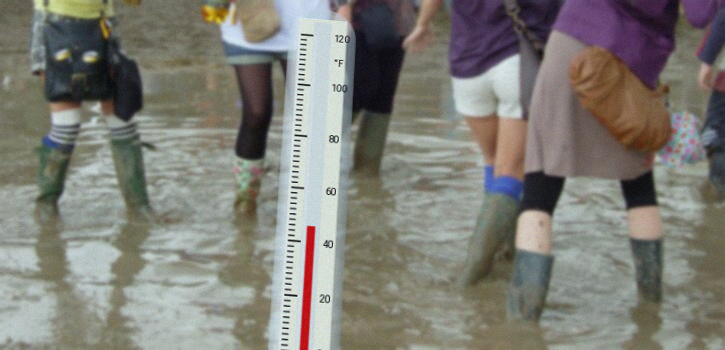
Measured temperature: 46 °F
